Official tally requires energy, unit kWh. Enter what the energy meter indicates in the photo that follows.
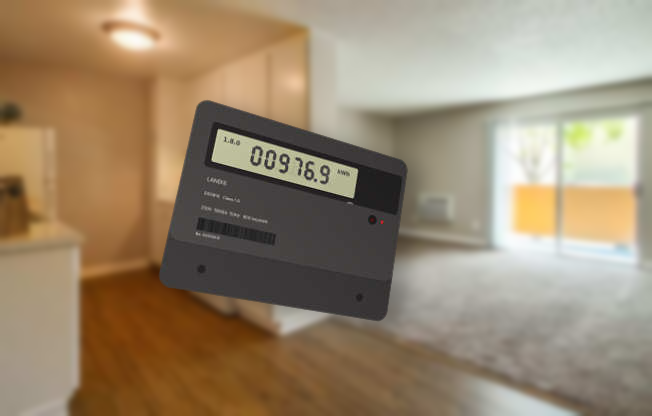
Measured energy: 976.9 kWh
